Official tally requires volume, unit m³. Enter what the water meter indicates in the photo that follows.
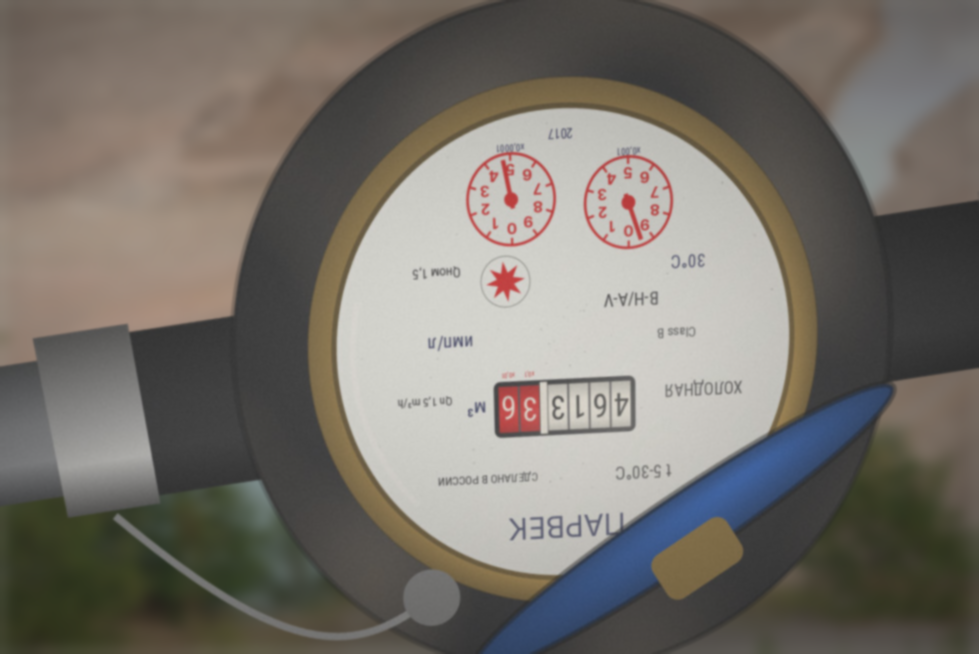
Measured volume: 4613.3594 m³
